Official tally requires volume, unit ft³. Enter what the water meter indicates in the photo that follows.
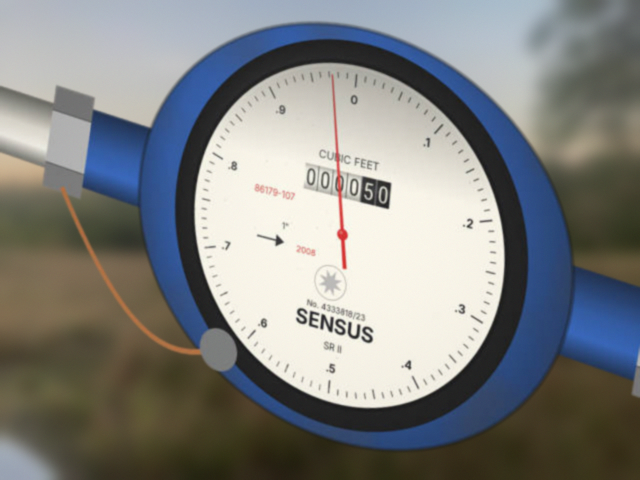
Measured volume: 49.97 ft³
